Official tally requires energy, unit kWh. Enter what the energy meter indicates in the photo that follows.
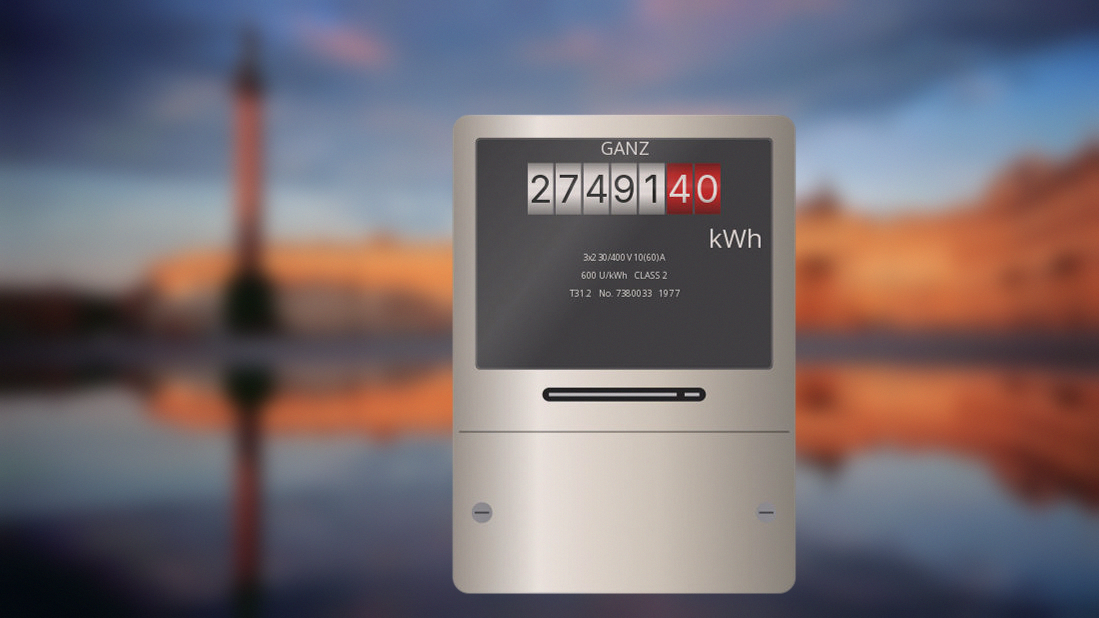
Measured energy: 27491.40 kWh
